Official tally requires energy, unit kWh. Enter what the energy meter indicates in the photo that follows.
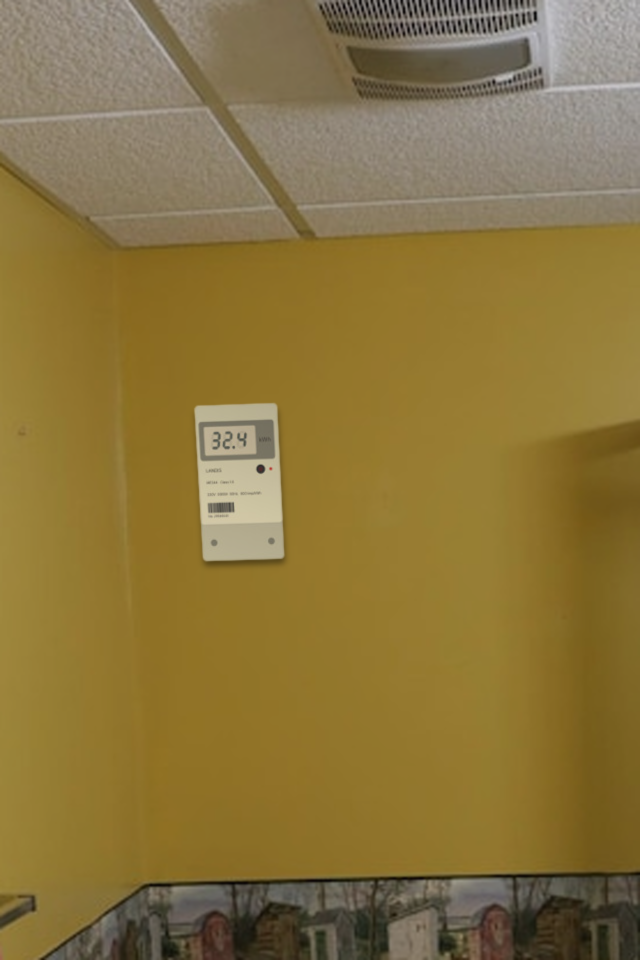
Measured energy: 32.4 kWh
